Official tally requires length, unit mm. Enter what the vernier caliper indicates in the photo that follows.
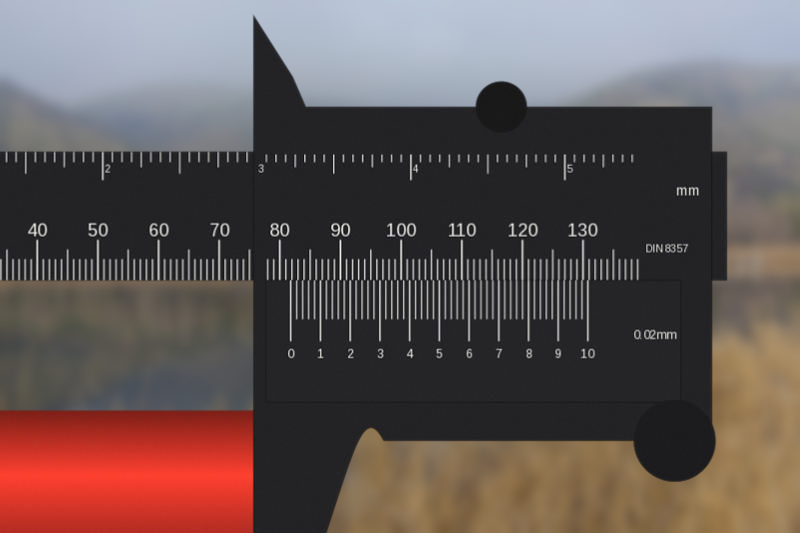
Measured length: 81.8 mm
